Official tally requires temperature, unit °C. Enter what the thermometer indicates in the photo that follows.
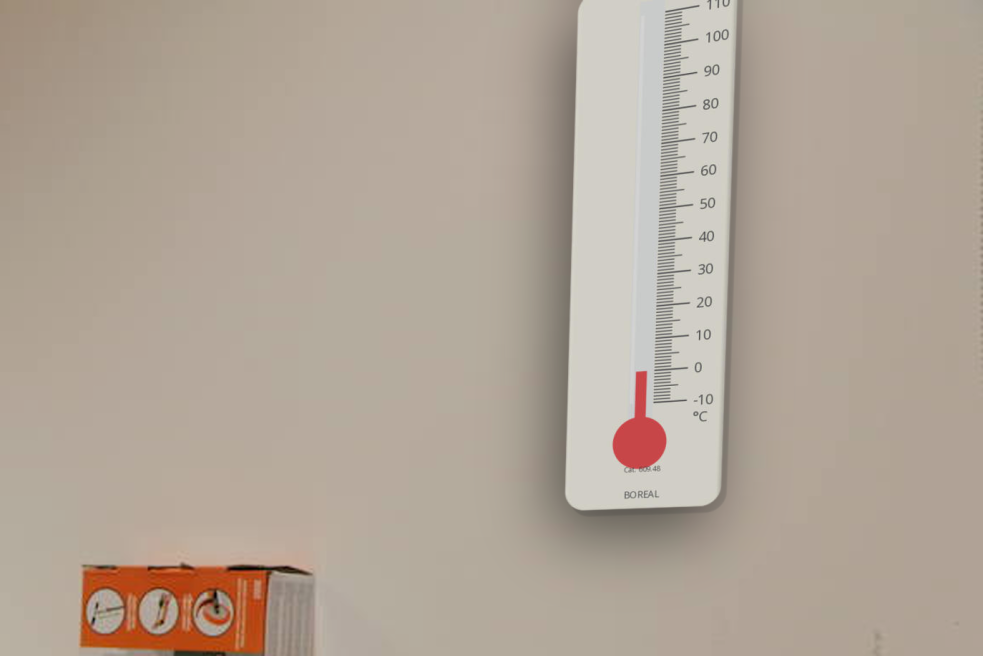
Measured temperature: 0 °C
